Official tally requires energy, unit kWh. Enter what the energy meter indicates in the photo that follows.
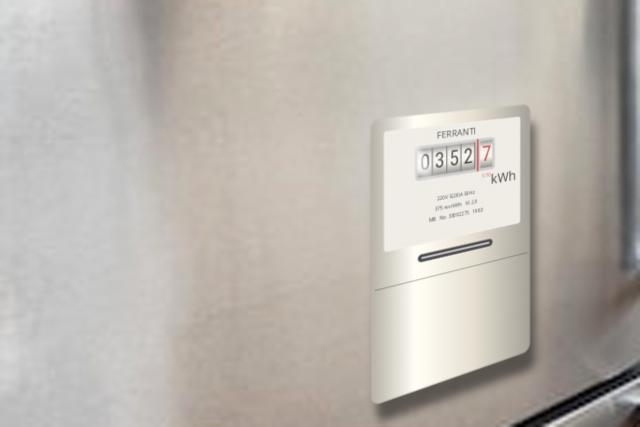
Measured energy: 352.7 kWh
